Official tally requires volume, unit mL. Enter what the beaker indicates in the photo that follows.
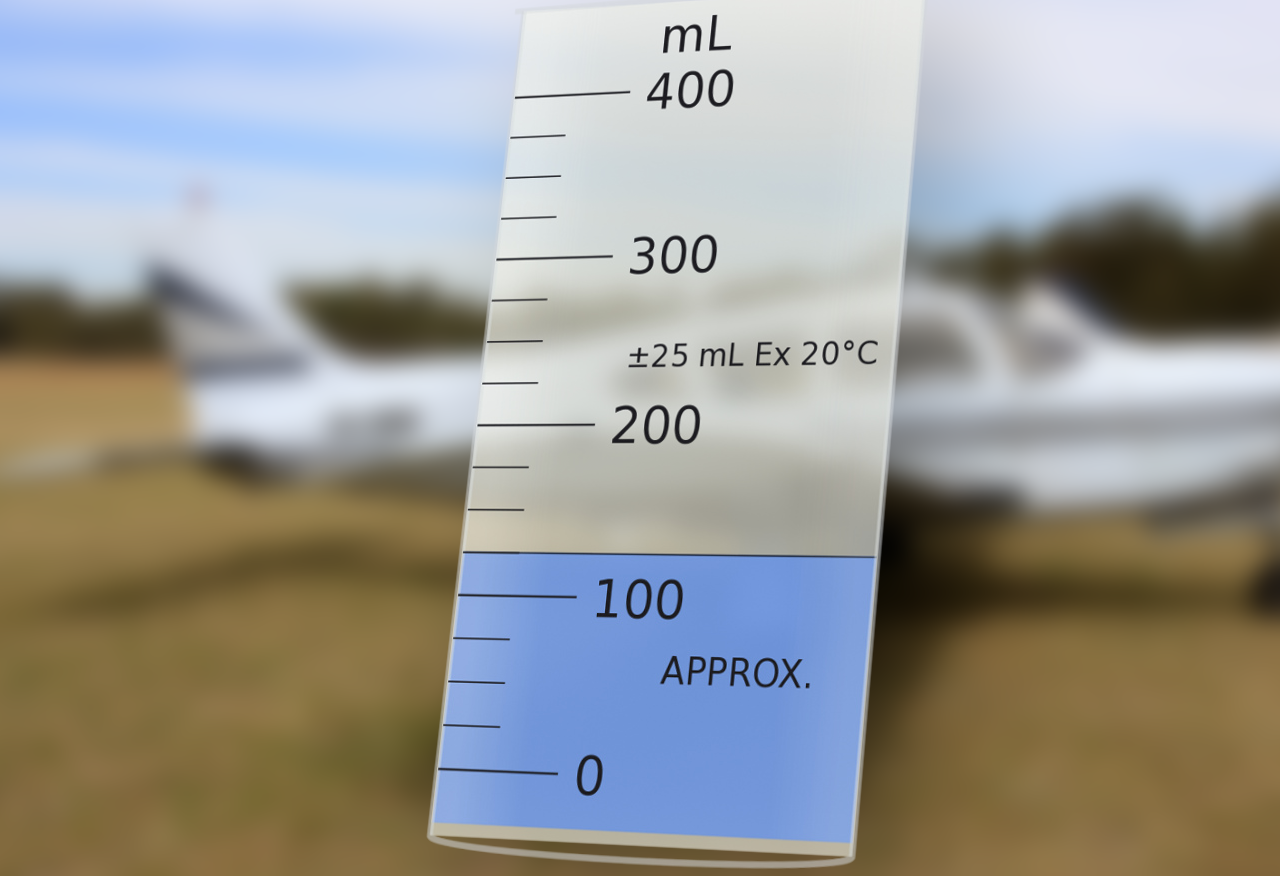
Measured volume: 125 mL
